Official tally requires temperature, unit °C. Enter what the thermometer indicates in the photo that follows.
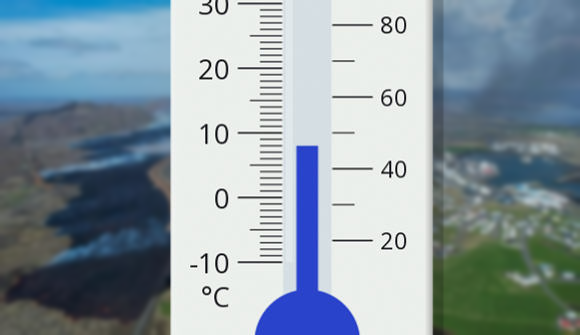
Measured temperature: 8 °C
